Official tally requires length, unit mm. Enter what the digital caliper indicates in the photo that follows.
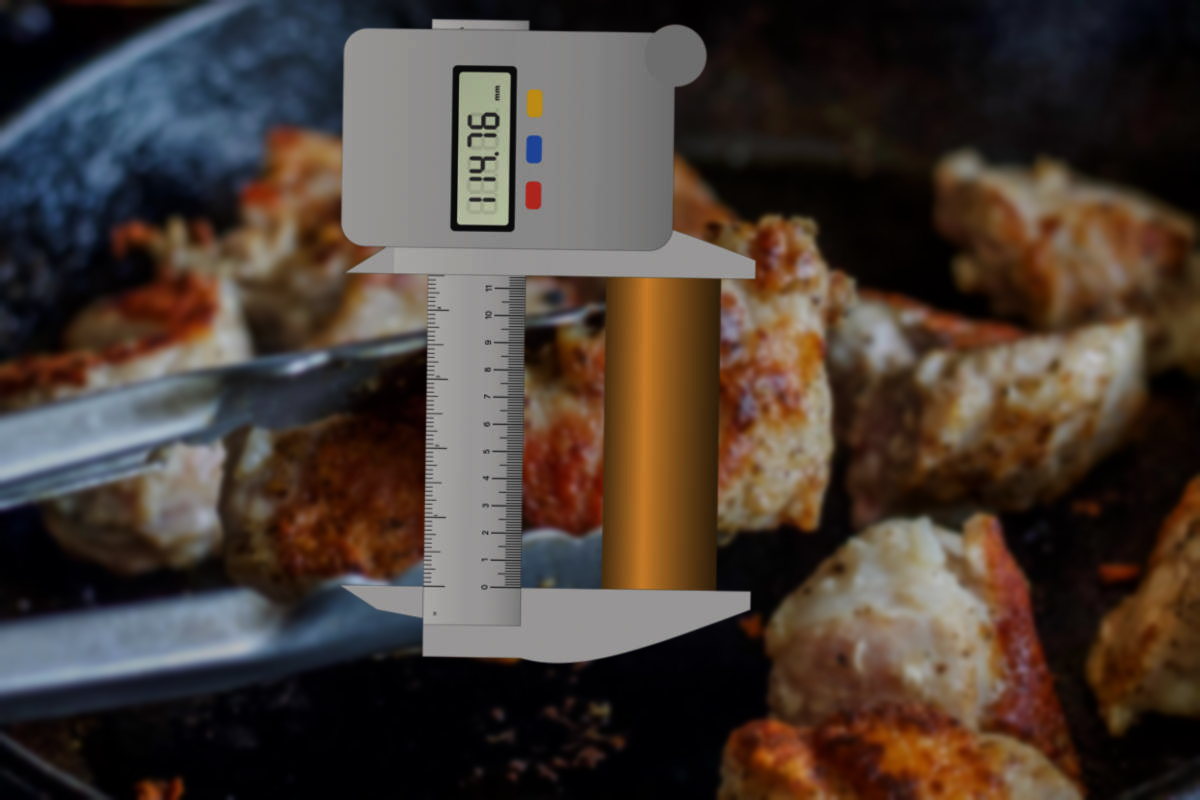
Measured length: 114.76 mm
